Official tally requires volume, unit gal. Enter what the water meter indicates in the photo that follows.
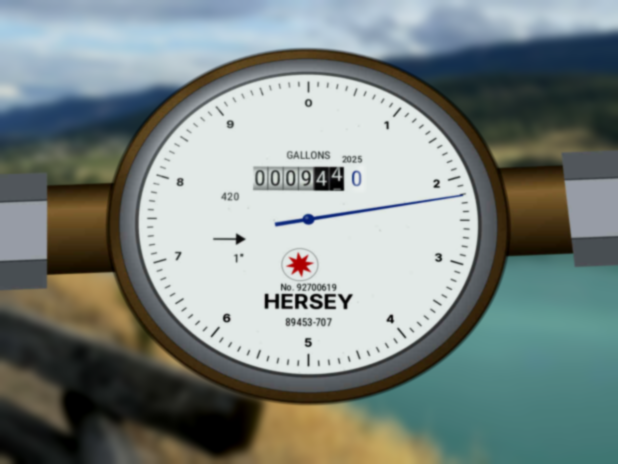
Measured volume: 9442.2 gal
